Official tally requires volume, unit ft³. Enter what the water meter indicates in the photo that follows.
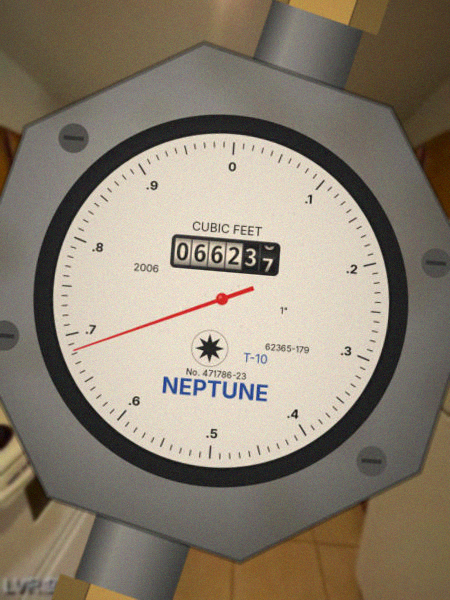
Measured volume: 66236.68 ft³
